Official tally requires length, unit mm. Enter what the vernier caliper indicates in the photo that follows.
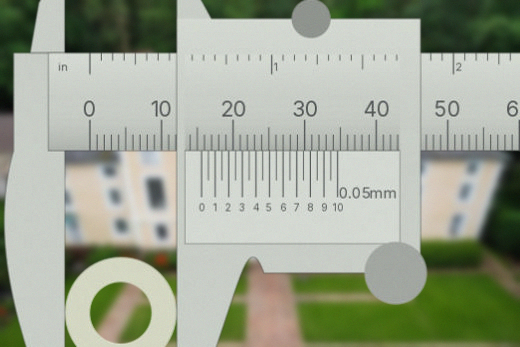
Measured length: 15.6 mm
